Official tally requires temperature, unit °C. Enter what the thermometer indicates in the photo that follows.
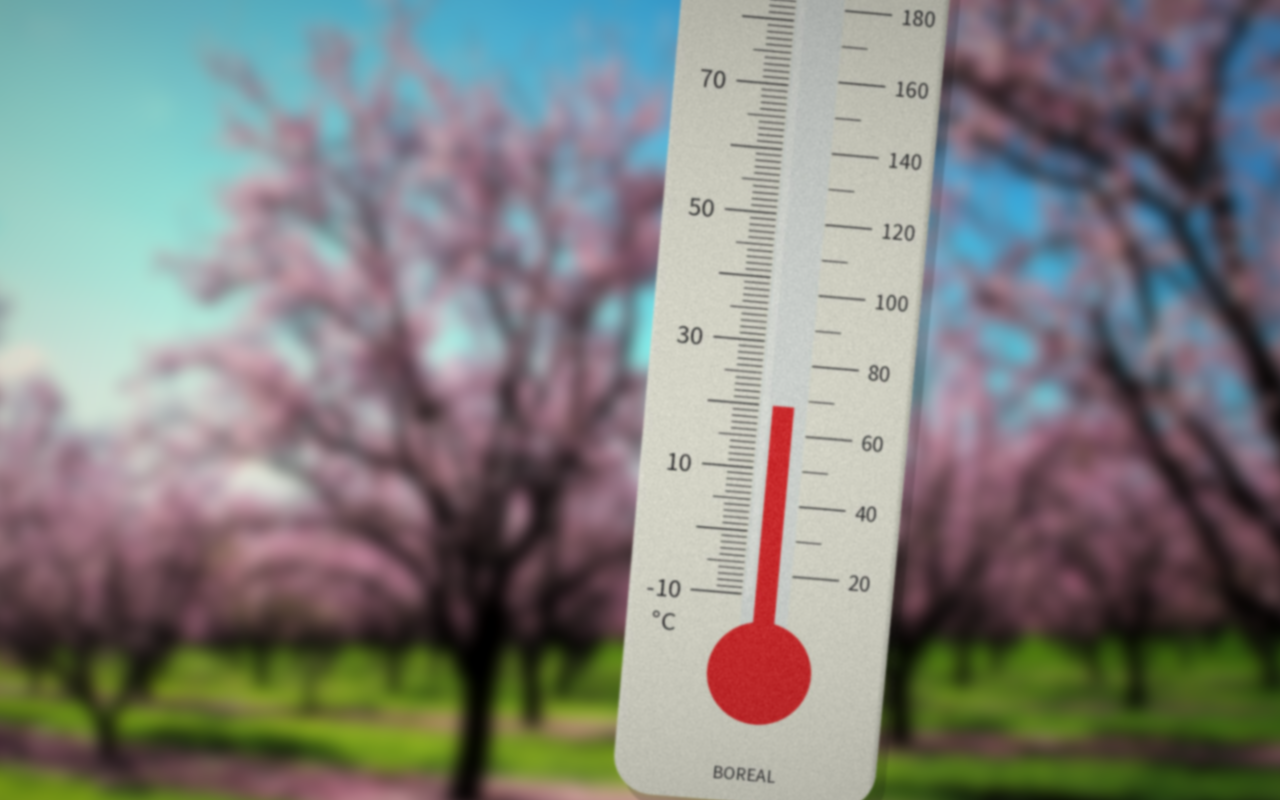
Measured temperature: 20 °C
